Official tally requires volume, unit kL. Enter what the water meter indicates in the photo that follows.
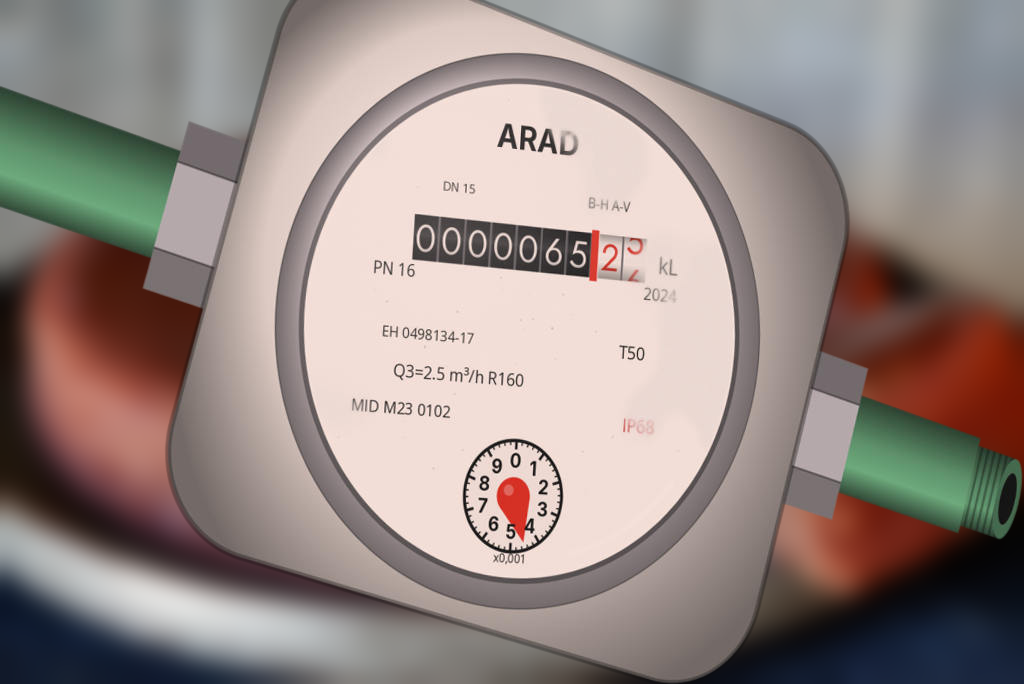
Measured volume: 65.254 kL
